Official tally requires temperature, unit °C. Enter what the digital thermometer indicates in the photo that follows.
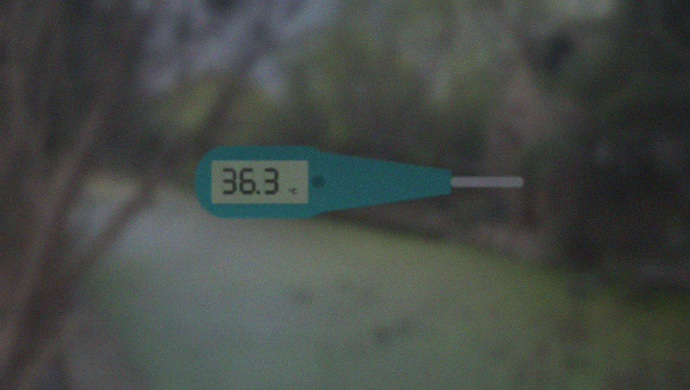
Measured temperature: 36.3 °C
